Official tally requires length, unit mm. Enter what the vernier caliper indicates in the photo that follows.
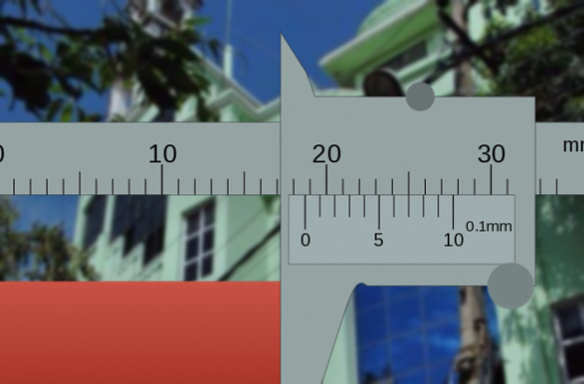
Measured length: 18.7 mm
